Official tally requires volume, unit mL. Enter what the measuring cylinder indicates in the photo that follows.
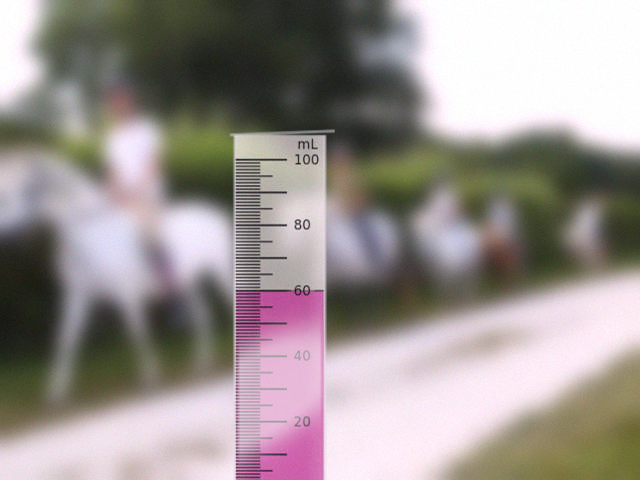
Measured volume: 60 mL
